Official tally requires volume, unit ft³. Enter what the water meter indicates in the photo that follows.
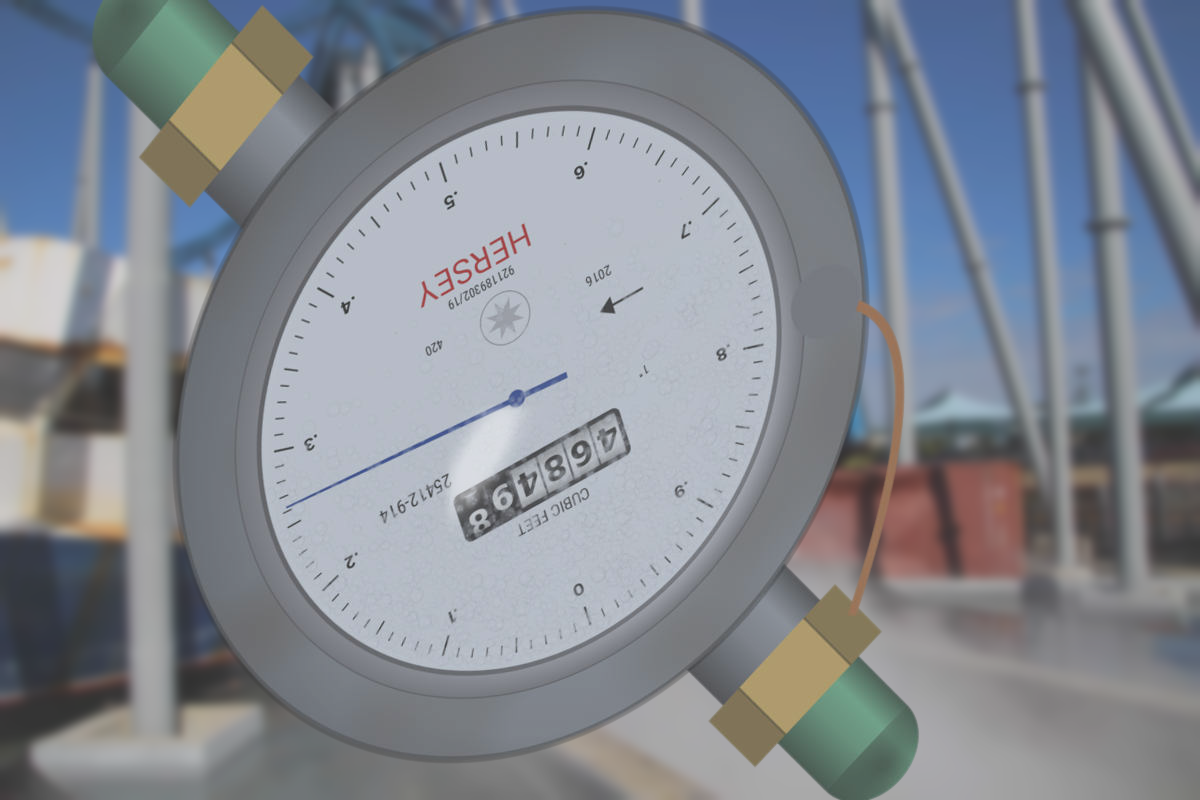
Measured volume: 468498.26 ft³
